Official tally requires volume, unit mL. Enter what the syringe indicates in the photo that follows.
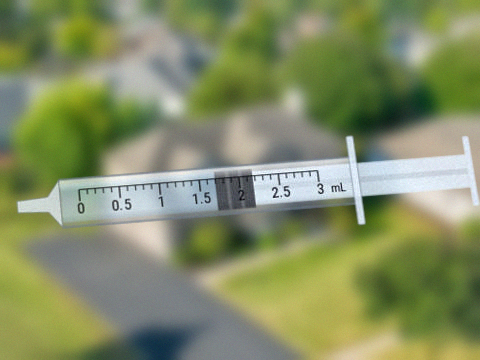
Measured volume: 1.7 mL
